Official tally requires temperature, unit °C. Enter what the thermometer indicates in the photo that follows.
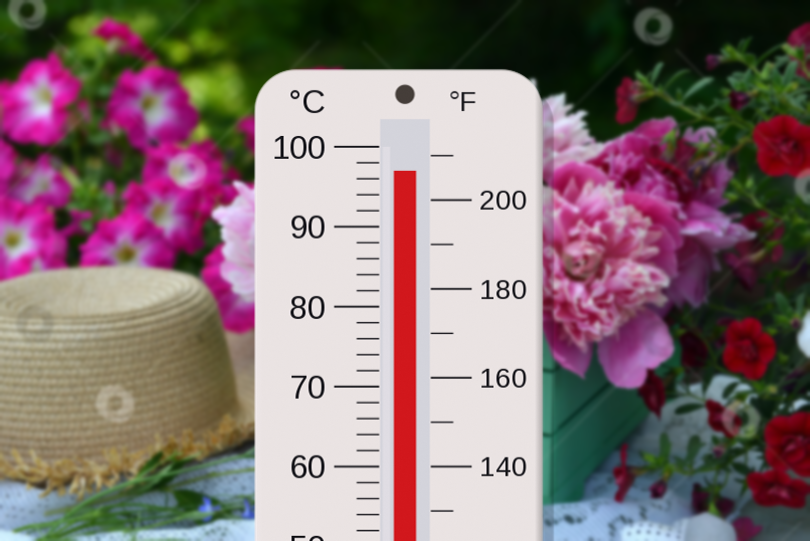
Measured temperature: 97 °C
